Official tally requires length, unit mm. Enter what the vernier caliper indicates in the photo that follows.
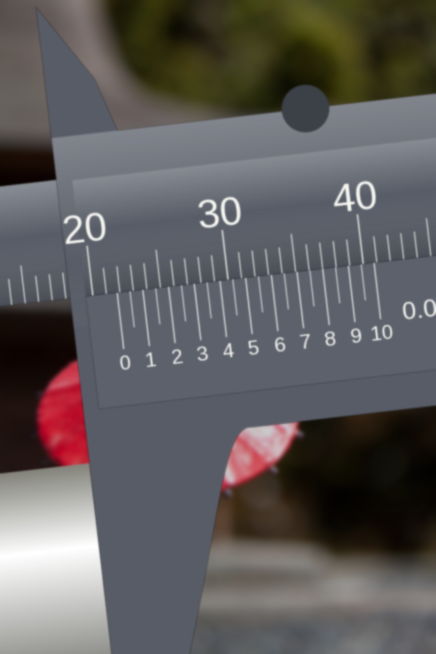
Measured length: 21.8 mm
